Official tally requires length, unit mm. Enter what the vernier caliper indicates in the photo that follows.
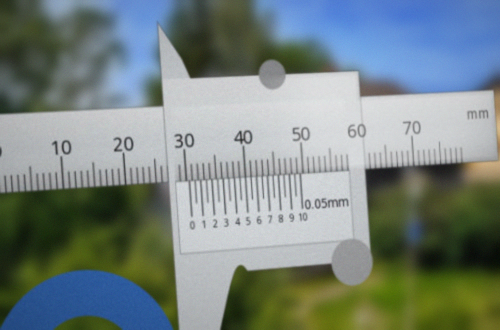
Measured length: 30.5 mm
